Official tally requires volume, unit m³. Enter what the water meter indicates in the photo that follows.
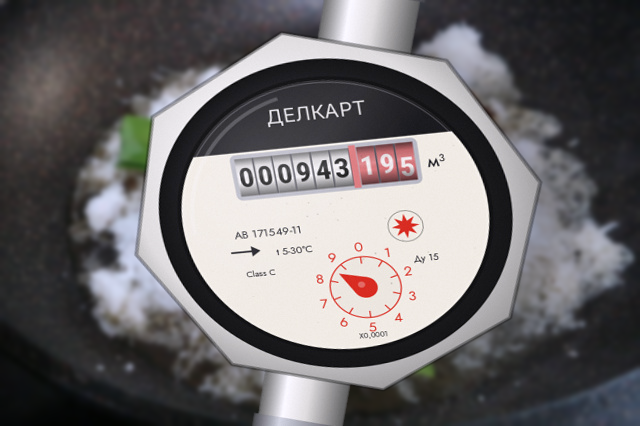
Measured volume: 943.1948 m³
